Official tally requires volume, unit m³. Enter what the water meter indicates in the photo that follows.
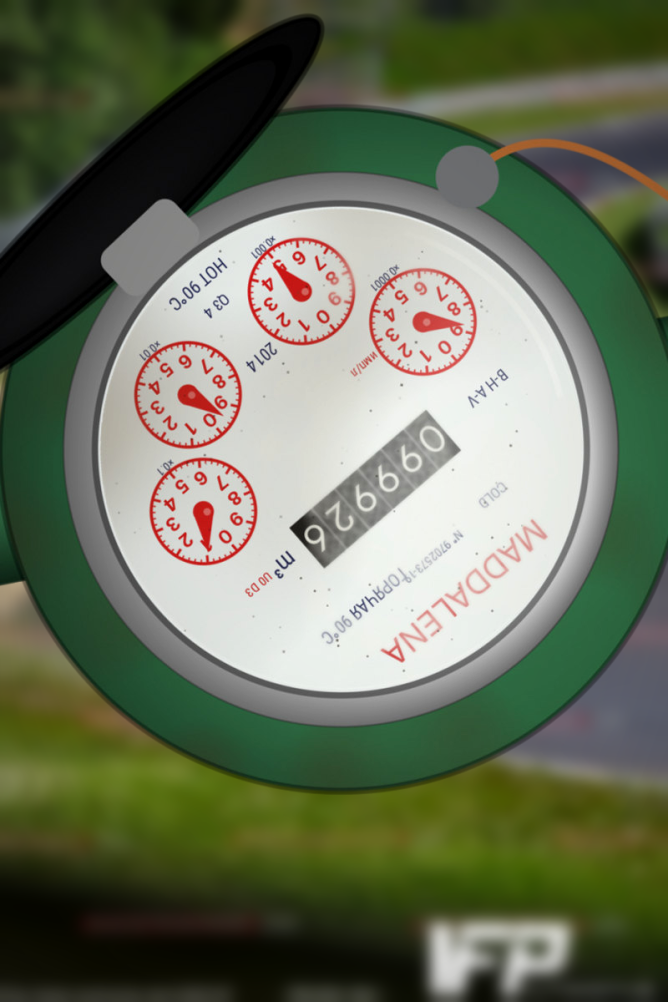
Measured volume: 99926.0948 m³
